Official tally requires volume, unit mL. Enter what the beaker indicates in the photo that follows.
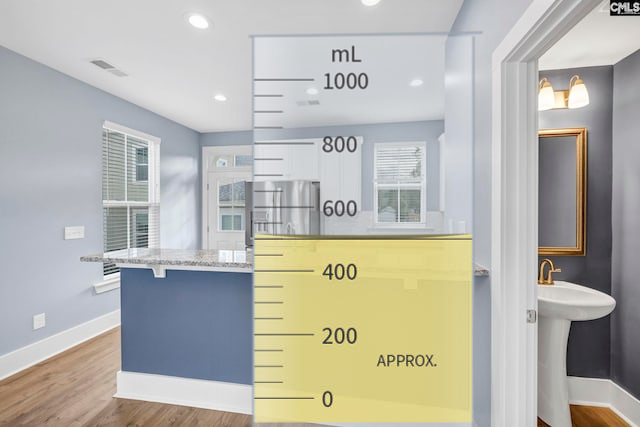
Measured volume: 500 mL
